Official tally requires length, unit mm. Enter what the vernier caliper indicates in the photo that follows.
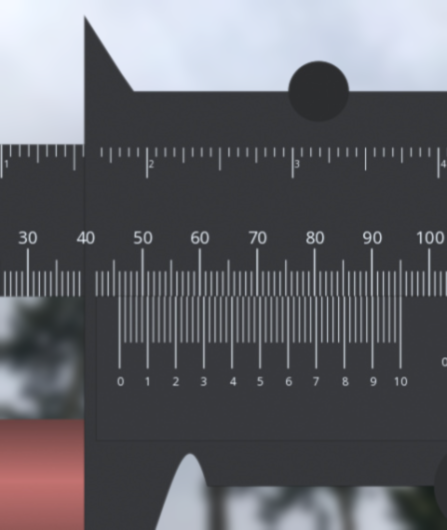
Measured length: 46.0 mm
